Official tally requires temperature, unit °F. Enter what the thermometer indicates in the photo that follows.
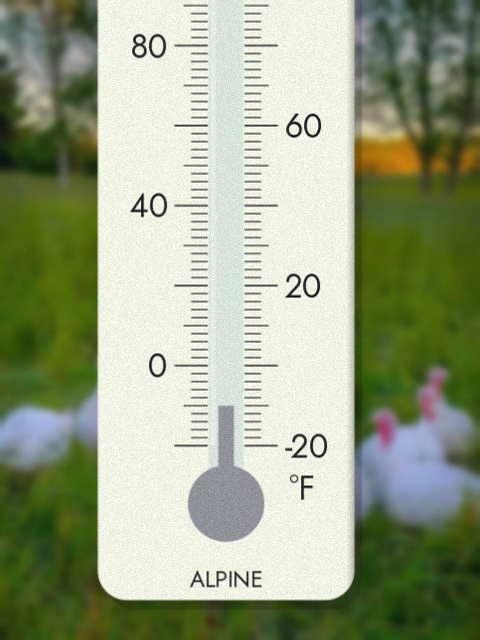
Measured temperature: -10 °F
